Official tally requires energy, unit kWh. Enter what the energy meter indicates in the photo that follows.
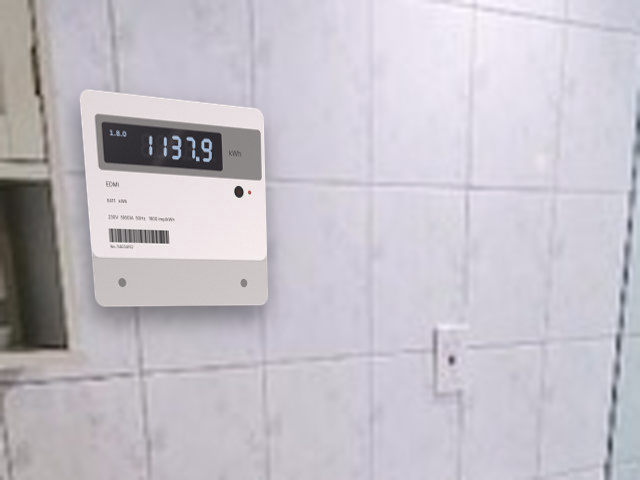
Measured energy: 1137.9 kWh
